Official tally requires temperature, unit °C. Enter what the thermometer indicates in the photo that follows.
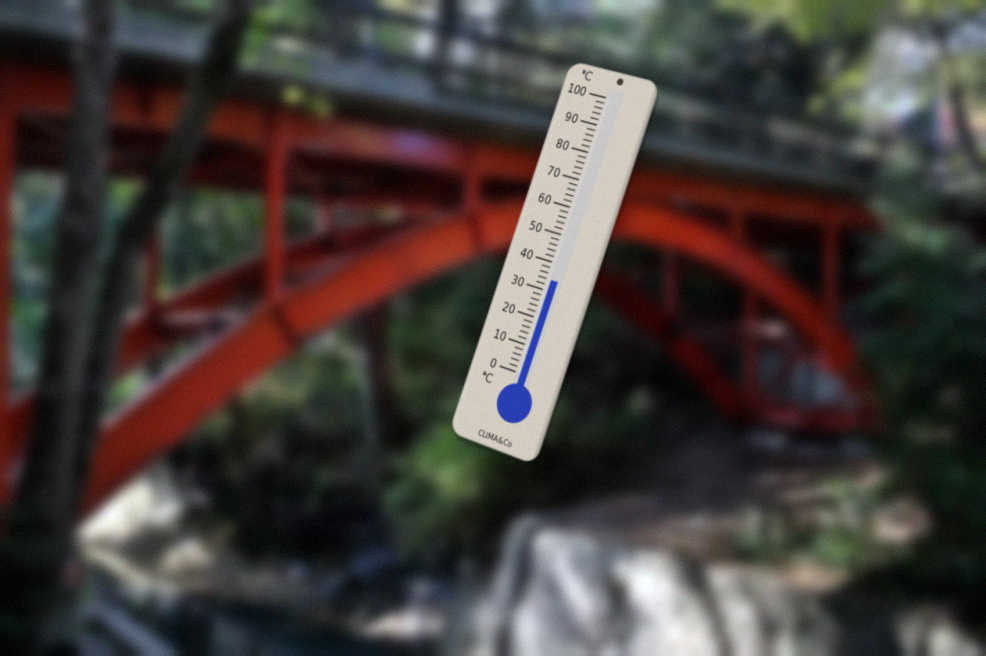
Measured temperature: 34 °C
